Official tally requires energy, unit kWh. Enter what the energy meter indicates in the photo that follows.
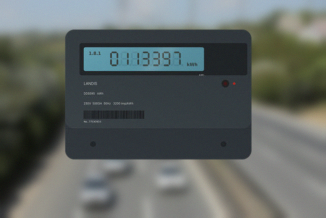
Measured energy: 113397 kWh
